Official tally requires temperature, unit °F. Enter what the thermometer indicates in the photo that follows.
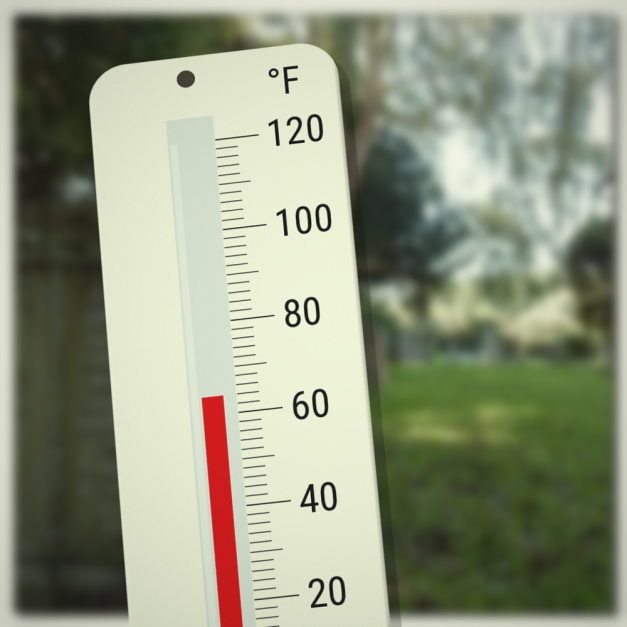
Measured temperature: 64 °F
